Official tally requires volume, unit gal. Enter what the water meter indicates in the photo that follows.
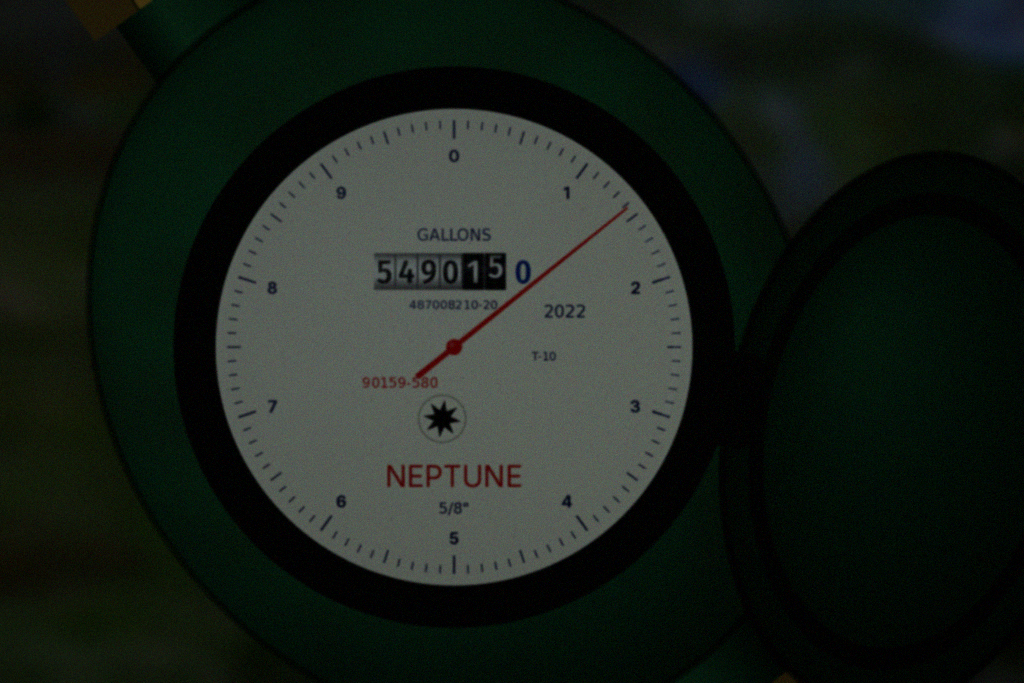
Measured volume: 5490151.4 gal
